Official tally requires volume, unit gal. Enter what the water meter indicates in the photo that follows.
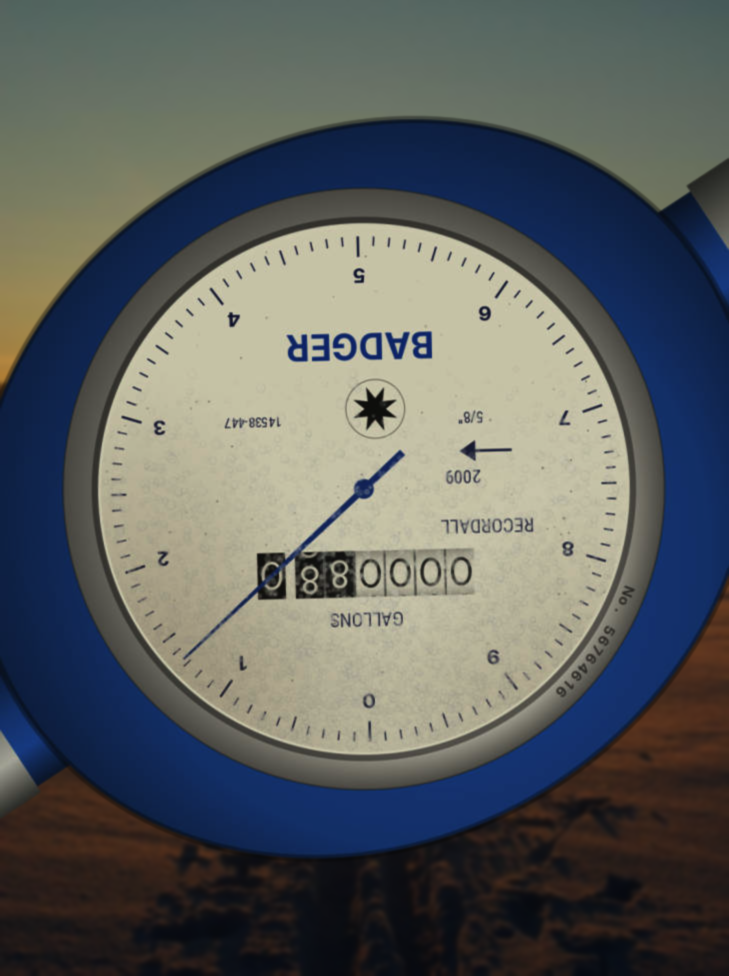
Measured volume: 881.3 gal
